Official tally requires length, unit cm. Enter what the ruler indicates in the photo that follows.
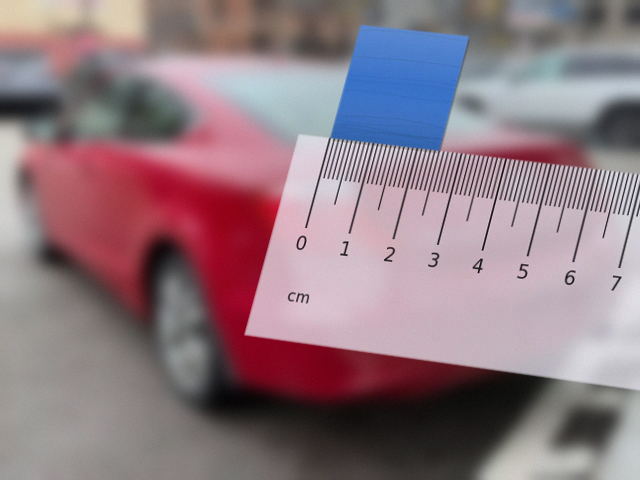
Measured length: 2.5 cm
